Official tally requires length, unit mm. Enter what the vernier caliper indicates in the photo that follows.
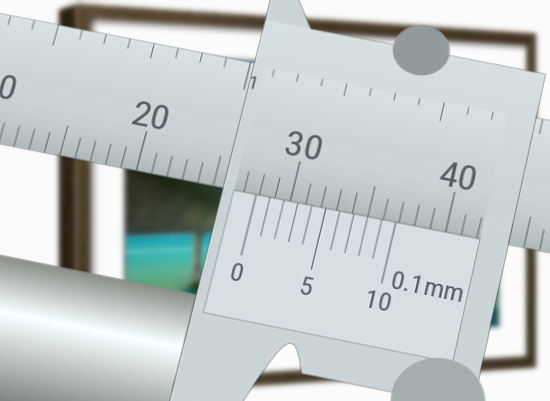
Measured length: 27.8 mm
